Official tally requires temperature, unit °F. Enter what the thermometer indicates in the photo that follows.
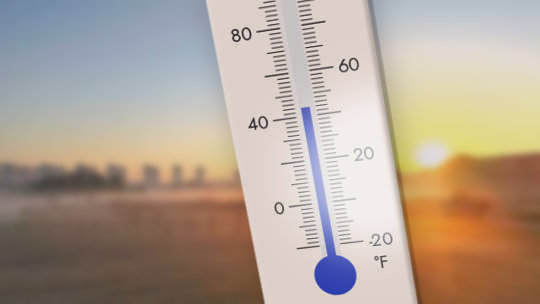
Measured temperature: 44 °F
